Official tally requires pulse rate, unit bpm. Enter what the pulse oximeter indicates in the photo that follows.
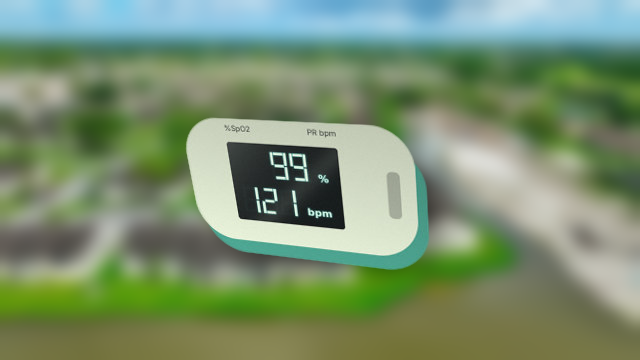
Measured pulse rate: 121 bpm
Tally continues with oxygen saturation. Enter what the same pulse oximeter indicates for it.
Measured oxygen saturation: 99 %
